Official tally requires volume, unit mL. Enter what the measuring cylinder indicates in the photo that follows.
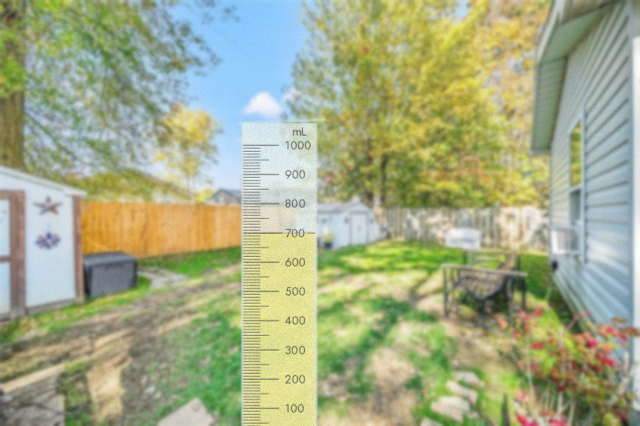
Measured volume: 700 mL
